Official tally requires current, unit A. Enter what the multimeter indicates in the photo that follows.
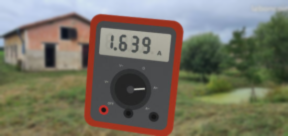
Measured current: 1.639 A
